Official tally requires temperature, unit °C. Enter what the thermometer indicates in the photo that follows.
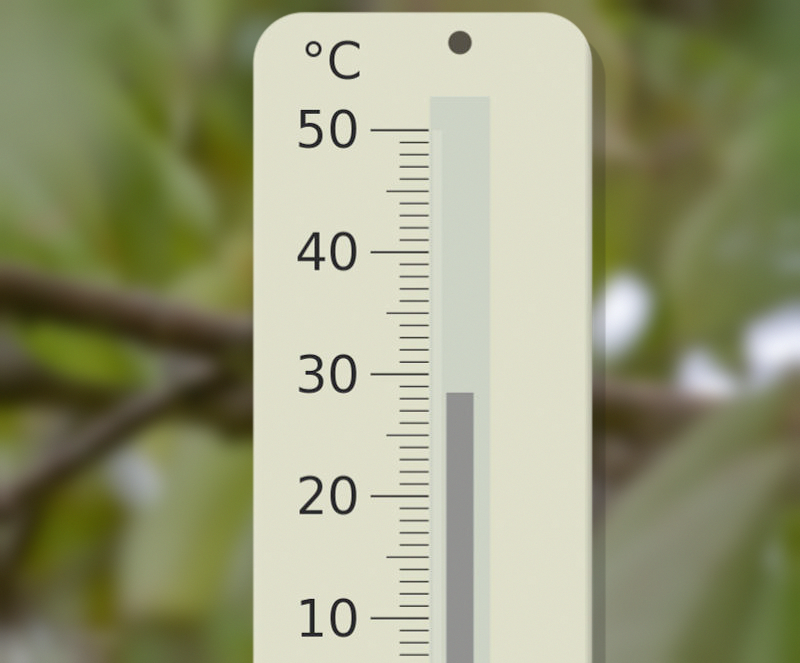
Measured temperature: 28.5 °C
